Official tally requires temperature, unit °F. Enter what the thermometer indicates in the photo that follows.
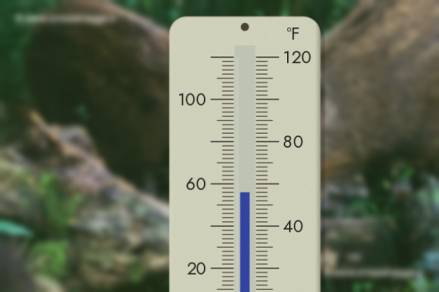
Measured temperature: 56 °F
